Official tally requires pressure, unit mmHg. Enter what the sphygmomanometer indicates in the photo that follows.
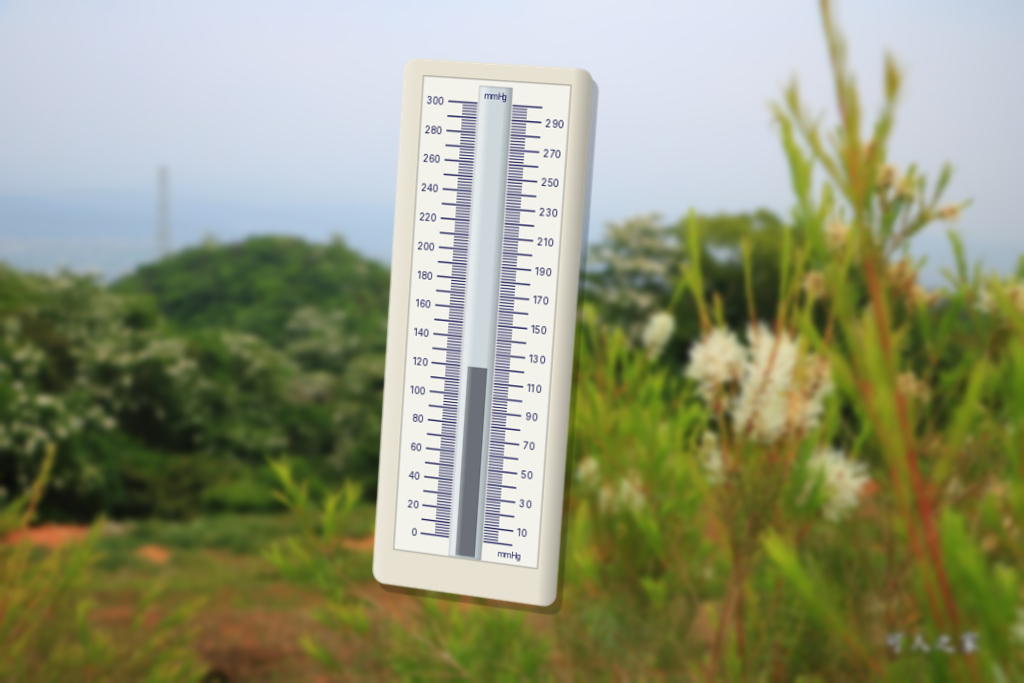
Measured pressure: 120 mmHg
